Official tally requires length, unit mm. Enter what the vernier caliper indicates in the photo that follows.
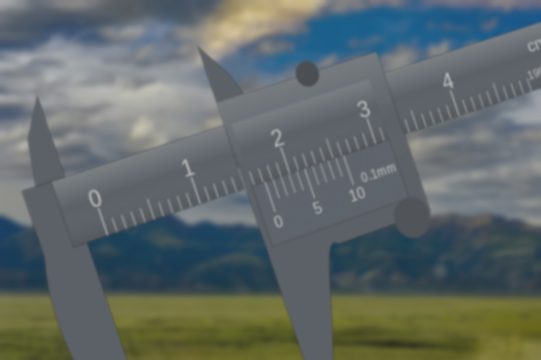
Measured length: 17.2 mm
